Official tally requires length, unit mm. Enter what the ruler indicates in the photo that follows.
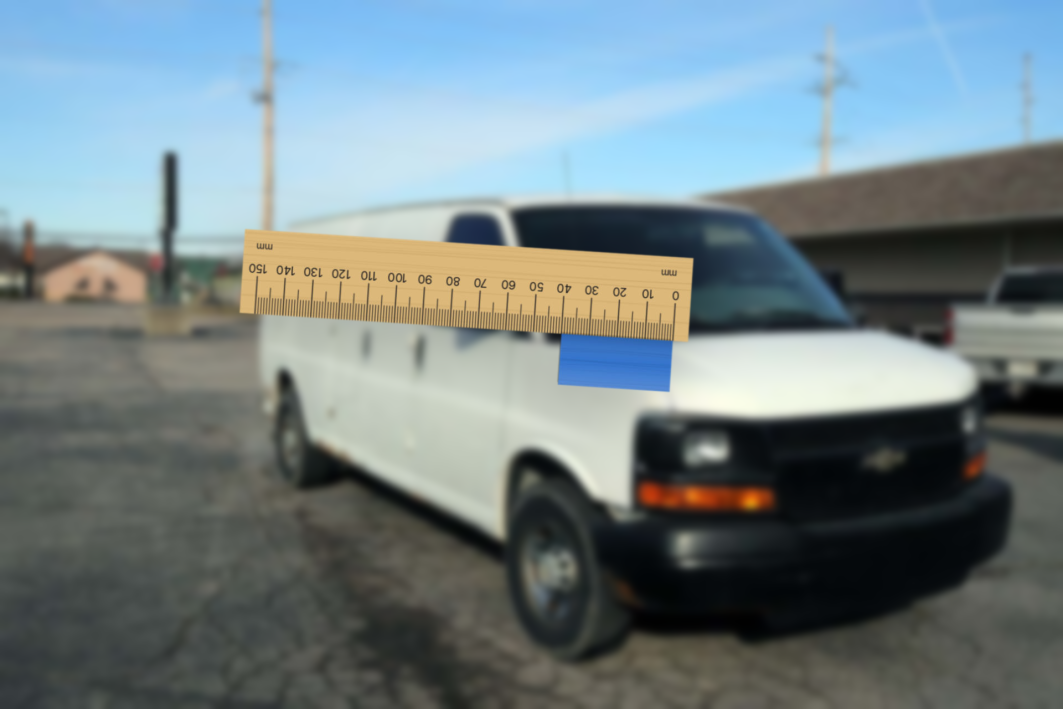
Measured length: 40 mm
